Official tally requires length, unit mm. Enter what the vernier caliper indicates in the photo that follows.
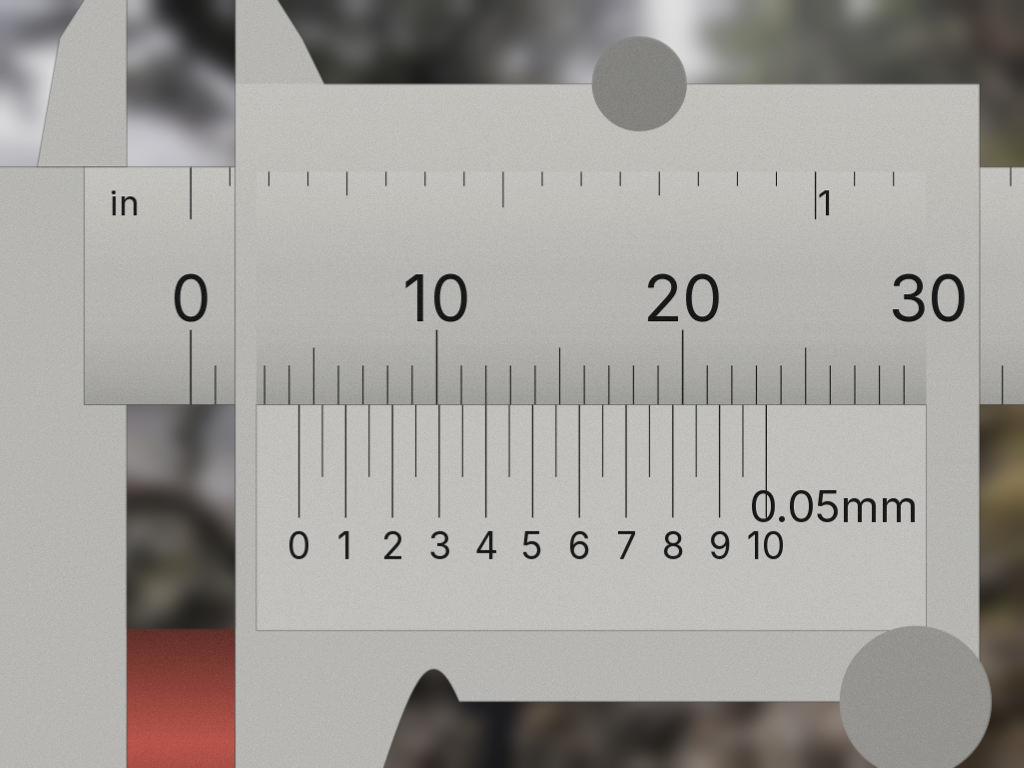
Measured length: 4.40 mm
